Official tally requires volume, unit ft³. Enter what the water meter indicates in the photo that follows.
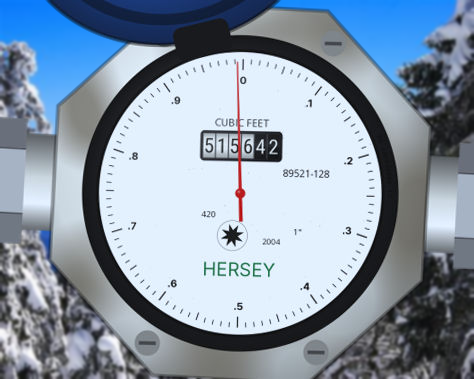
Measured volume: 515641.99 ft³
